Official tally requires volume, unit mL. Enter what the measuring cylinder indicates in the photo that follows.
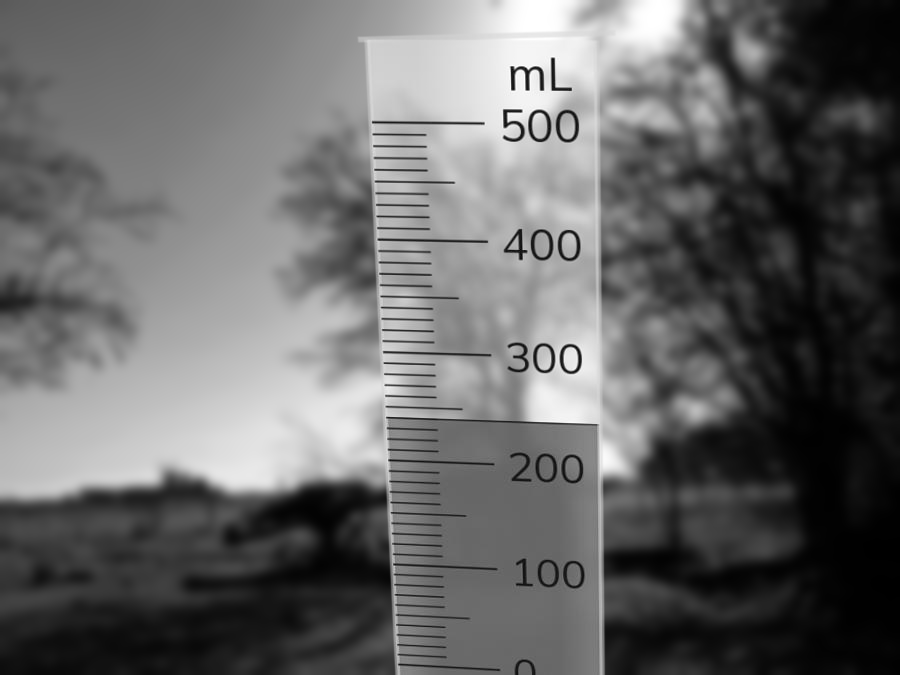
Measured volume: 240 mL
